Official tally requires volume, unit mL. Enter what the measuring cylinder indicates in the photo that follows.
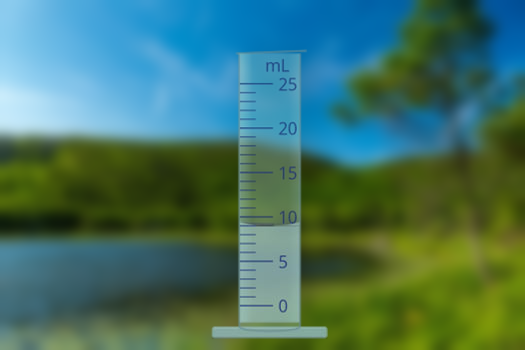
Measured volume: 9 mL
